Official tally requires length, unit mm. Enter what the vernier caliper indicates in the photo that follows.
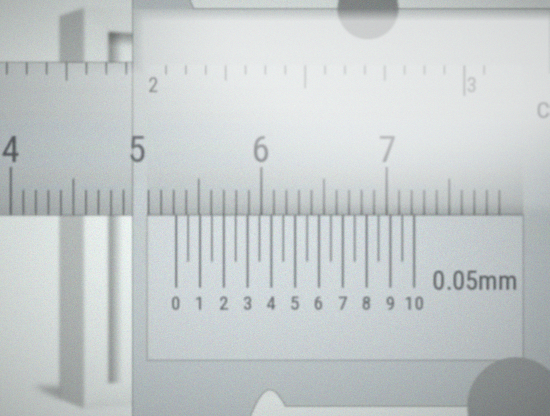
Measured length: 53.2 mm
